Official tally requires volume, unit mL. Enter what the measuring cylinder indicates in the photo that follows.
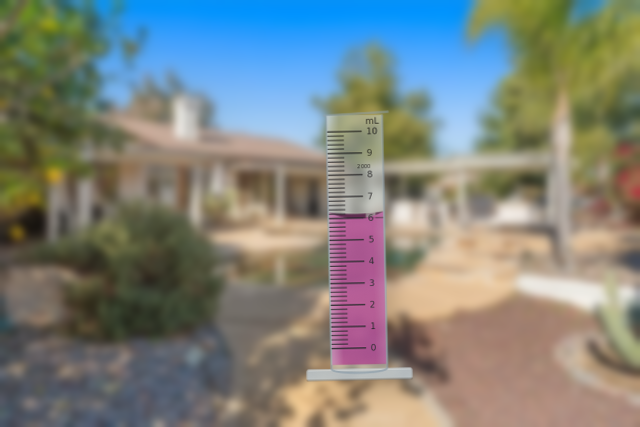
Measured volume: 6 mL
